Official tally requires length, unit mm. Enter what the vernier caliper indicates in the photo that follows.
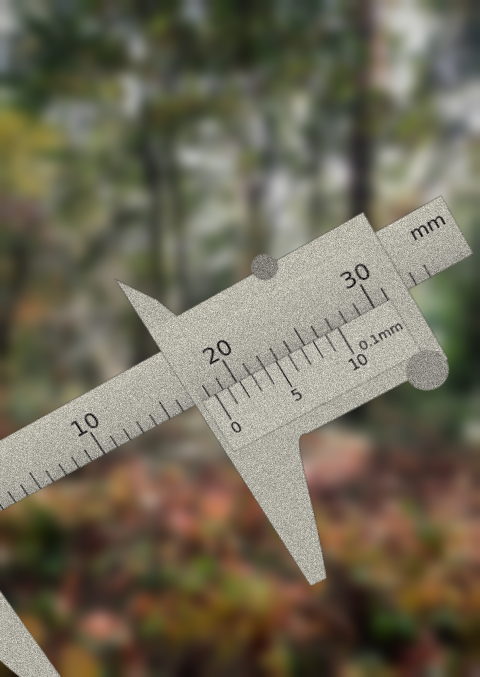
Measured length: 18.4 mm
